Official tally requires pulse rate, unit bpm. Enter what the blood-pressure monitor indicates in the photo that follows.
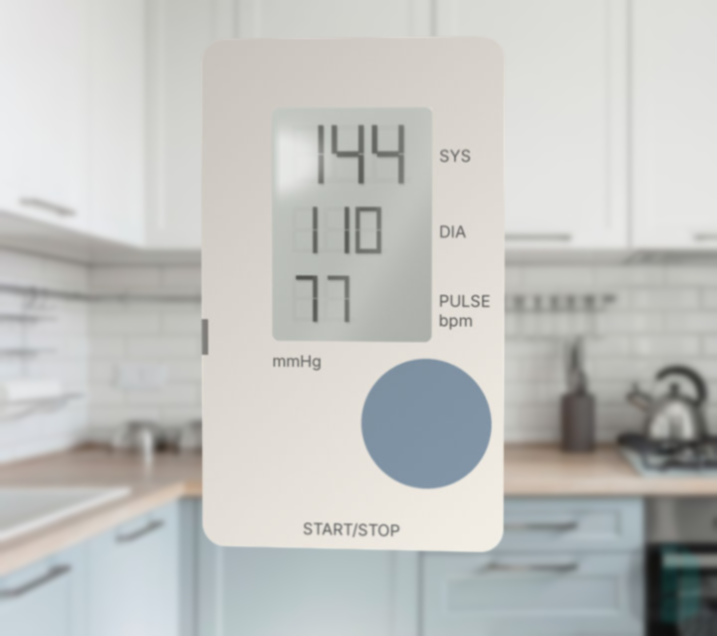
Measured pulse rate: 77 bpm
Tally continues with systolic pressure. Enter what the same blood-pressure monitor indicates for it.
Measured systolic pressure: 144 mmHg
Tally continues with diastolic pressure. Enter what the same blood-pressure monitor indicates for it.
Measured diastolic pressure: 110 mmHg
